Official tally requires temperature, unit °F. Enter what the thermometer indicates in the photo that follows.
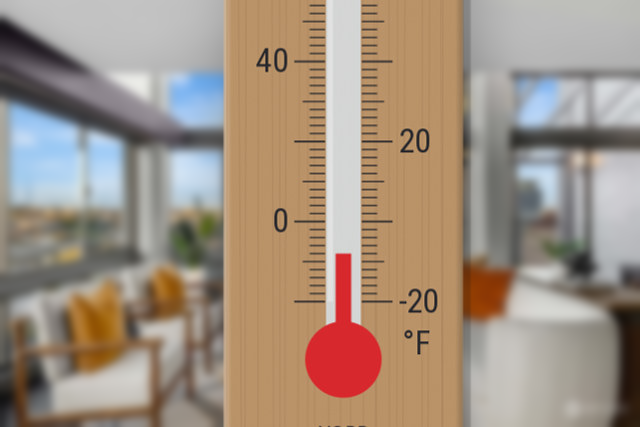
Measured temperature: -8 °F
